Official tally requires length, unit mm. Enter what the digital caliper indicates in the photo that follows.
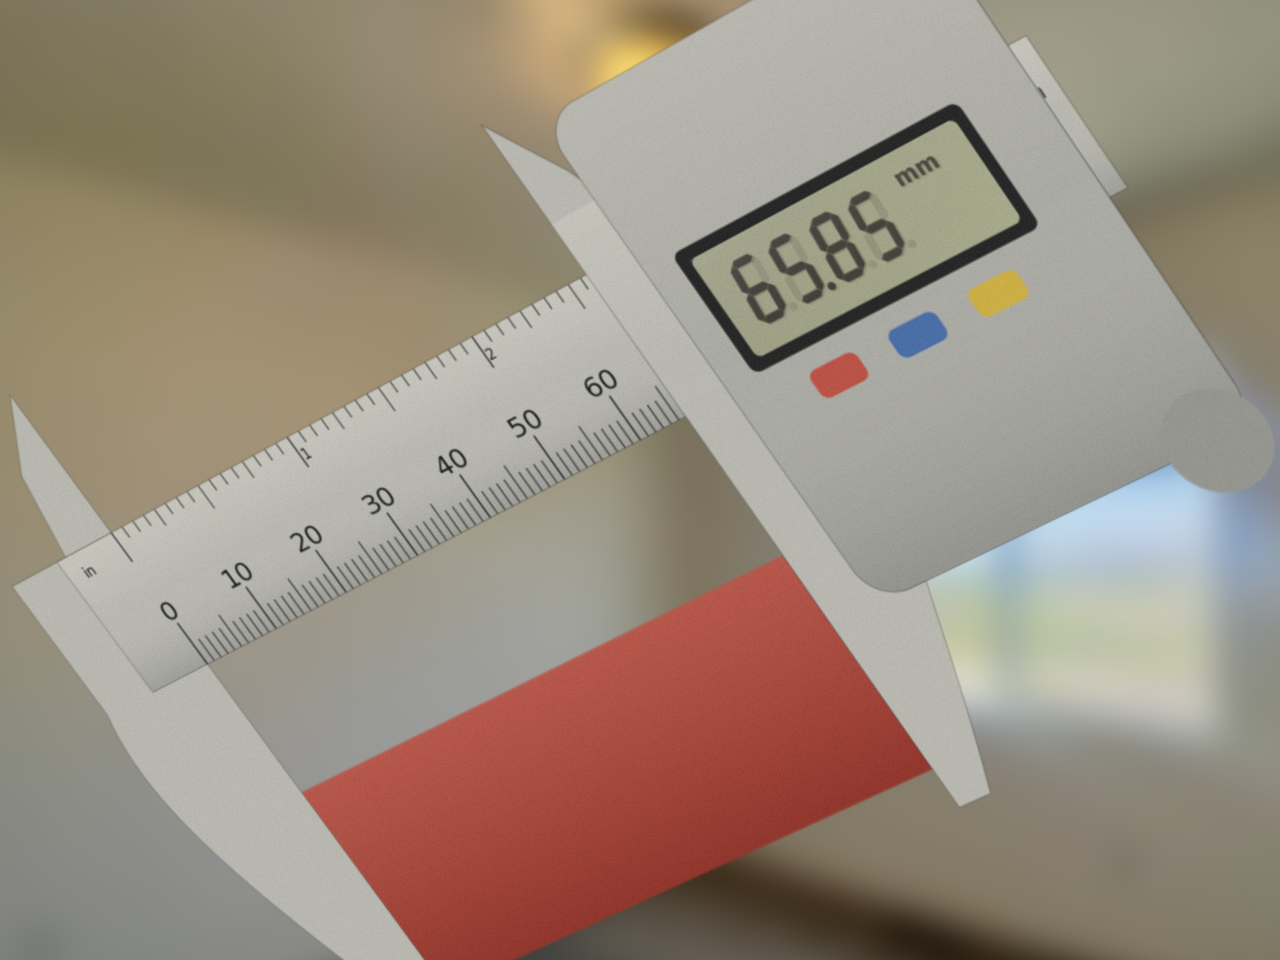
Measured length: 65.85 mm
